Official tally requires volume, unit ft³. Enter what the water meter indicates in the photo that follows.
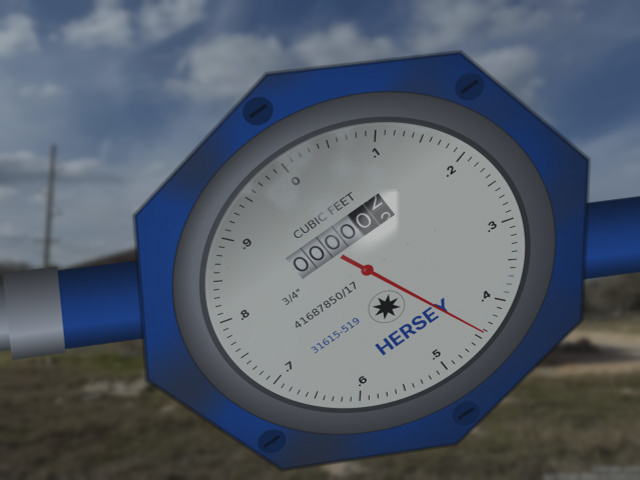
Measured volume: 2.44 ft³
